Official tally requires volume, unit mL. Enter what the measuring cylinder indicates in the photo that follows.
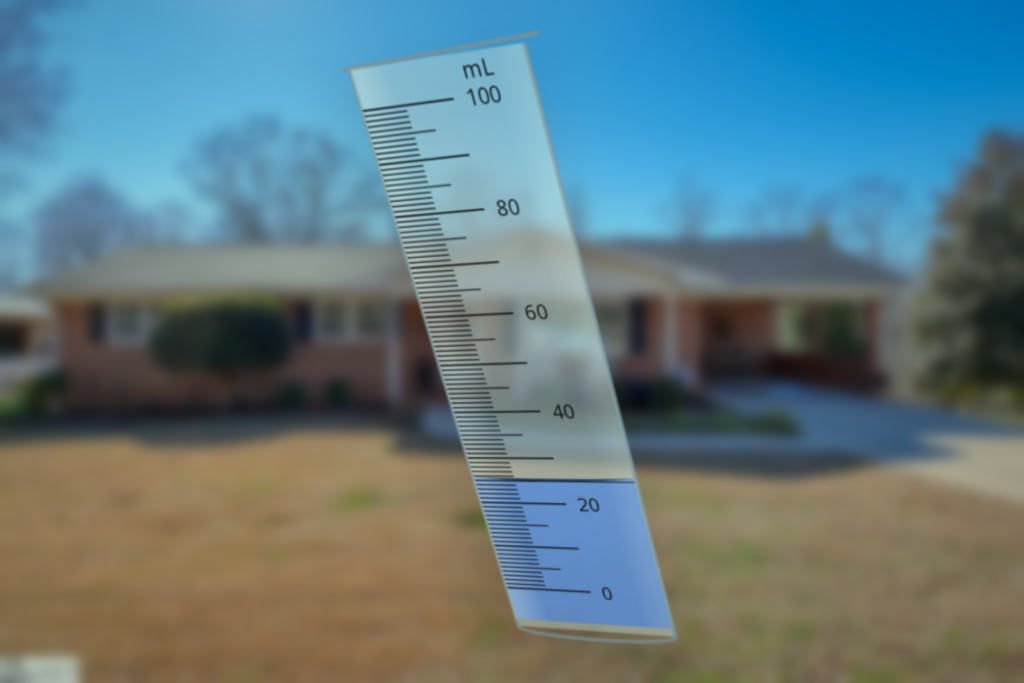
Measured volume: 25 mL
